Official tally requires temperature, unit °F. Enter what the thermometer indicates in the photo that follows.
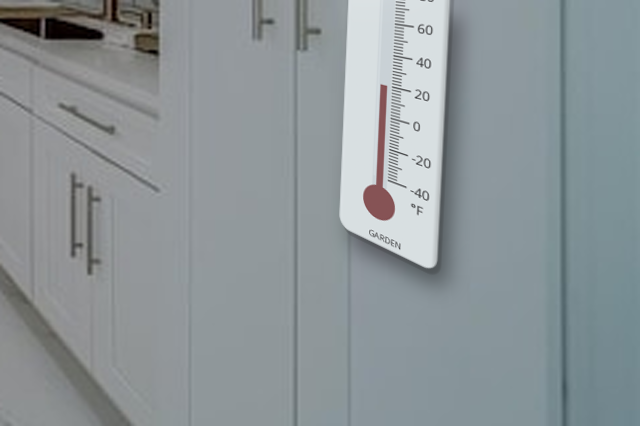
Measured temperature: 20 °F
